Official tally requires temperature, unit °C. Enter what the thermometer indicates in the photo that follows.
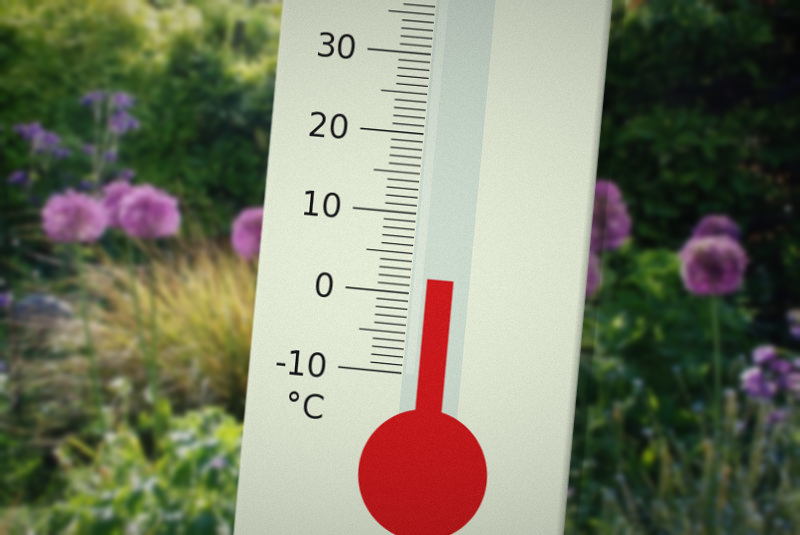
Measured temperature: 2 °C
